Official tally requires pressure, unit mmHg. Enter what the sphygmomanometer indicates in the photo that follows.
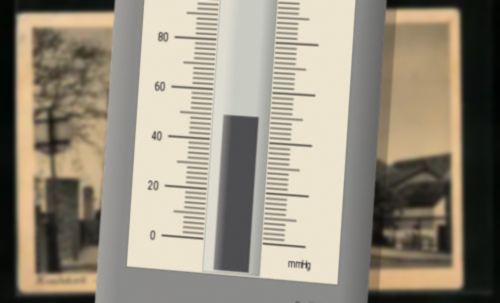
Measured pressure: 50 mmHg
